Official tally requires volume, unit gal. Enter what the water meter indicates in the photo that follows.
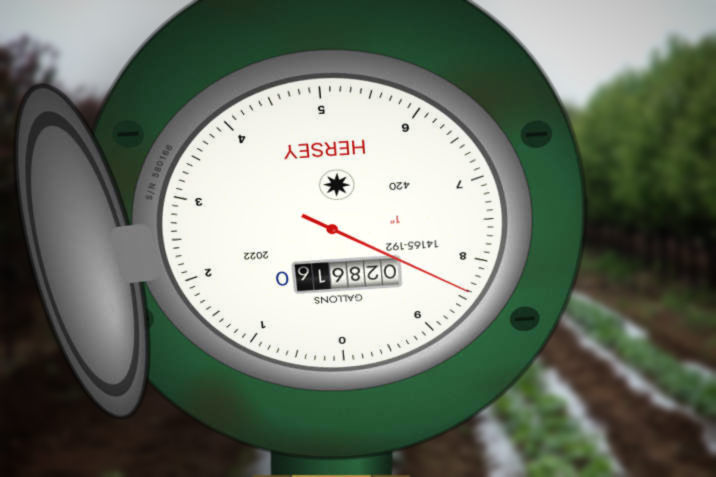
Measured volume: 286158.4 gal
